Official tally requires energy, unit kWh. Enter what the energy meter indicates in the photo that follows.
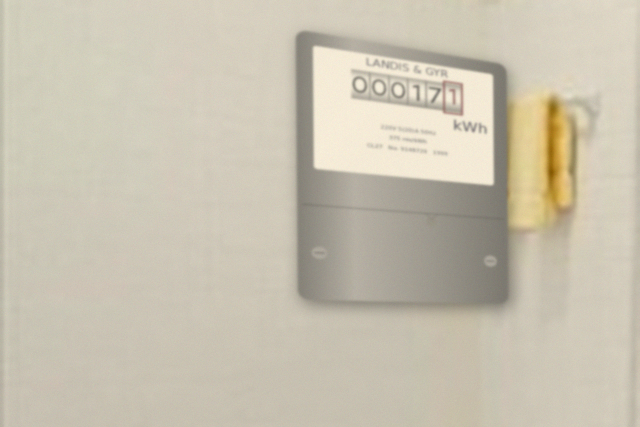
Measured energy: 17.1 kWh
